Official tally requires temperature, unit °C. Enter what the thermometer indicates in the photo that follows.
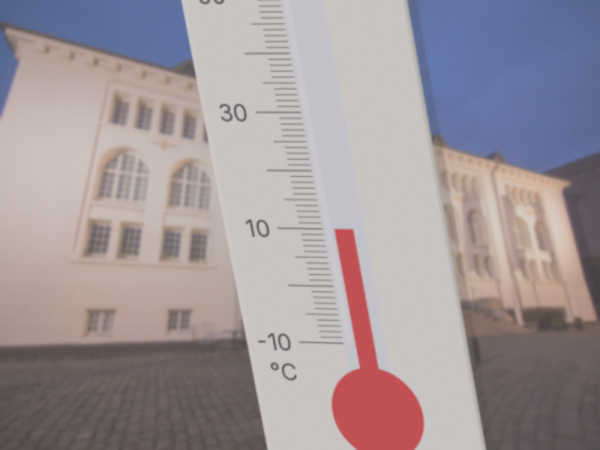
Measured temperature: 10 °C
